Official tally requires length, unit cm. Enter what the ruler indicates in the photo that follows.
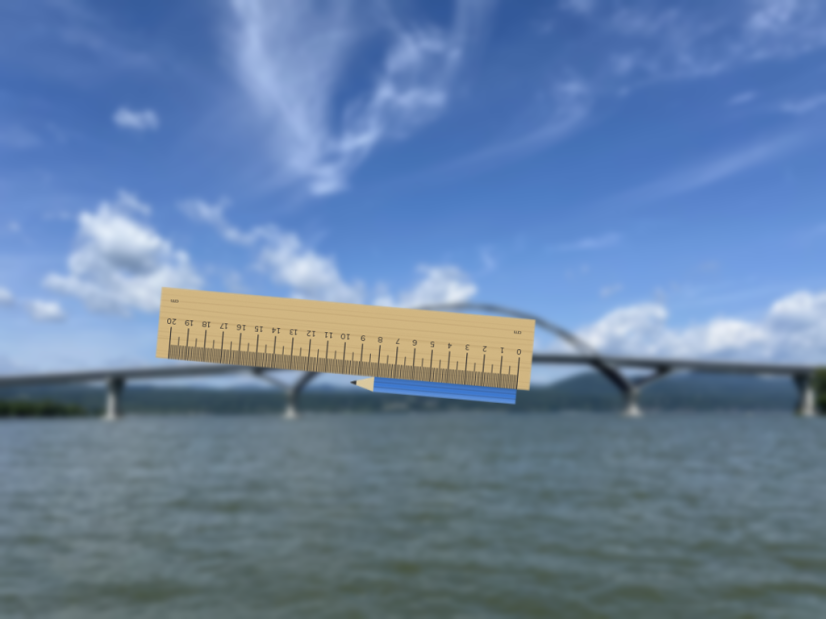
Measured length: 9.5 cm
